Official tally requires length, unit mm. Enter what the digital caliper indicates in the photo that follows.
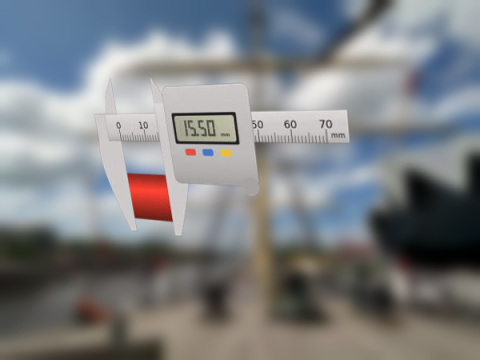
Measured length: 15.50 mm
